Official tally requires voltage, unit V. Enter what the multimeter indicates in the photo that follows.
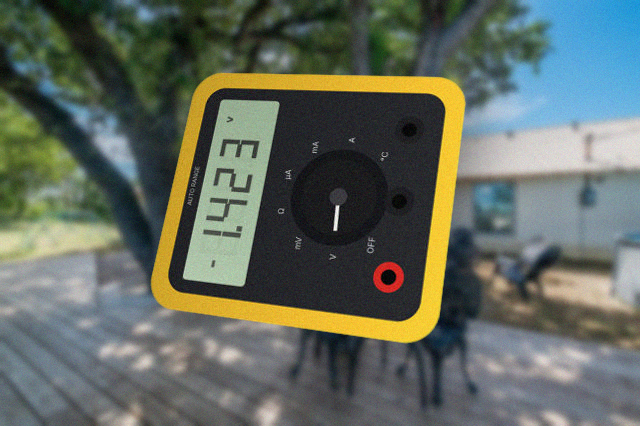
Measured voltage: -1.423 V
